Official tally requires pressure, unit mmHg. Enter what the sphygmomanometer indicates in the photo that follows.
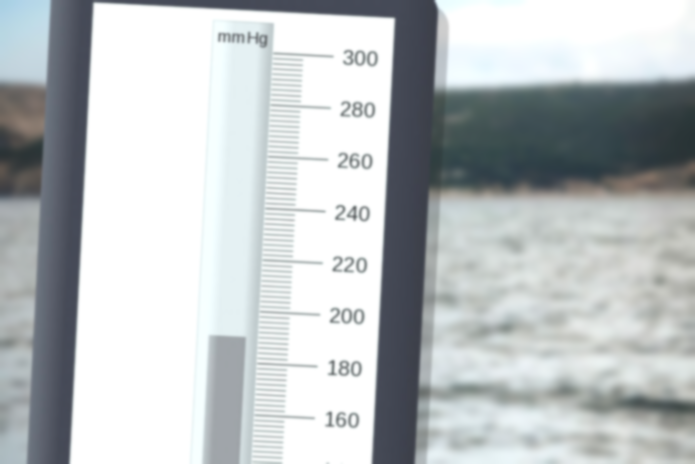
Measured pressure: 190 mmHg
